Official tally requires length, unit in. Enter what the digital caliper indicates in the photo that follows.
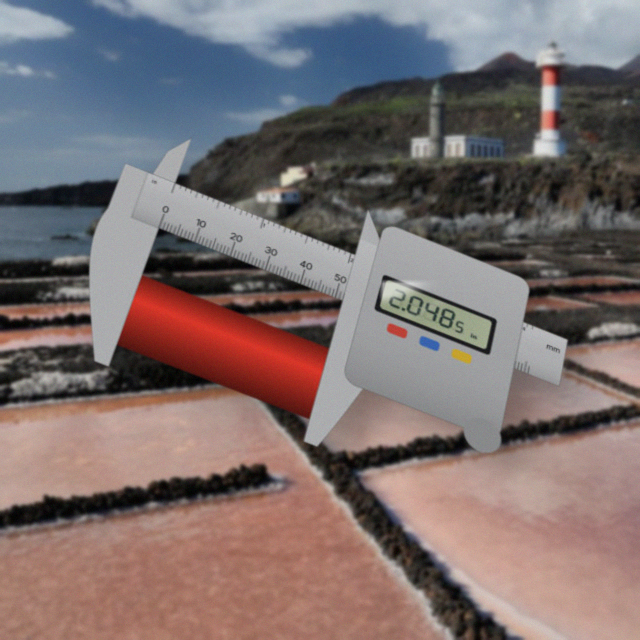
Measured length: 2.0485 in
